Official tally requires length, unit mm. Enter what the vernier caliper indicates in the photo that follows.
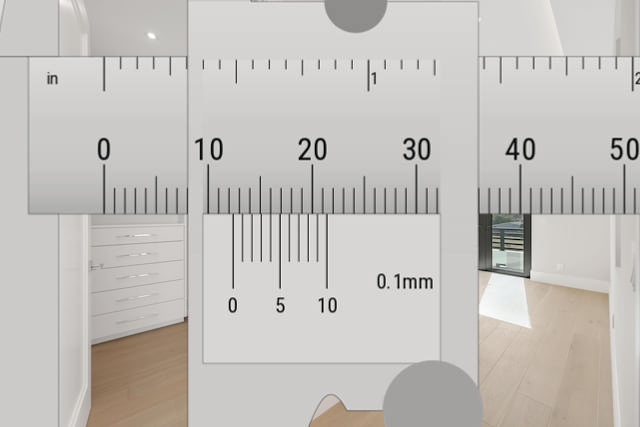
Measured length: 12.4 mm
